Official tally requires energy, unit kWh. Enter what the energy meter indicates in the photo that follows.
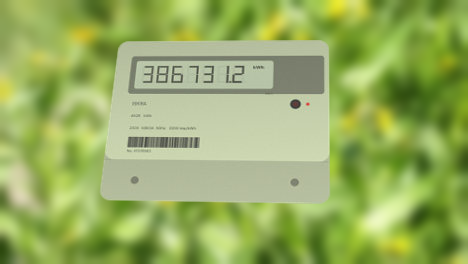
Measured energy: 386731.2 kWh
